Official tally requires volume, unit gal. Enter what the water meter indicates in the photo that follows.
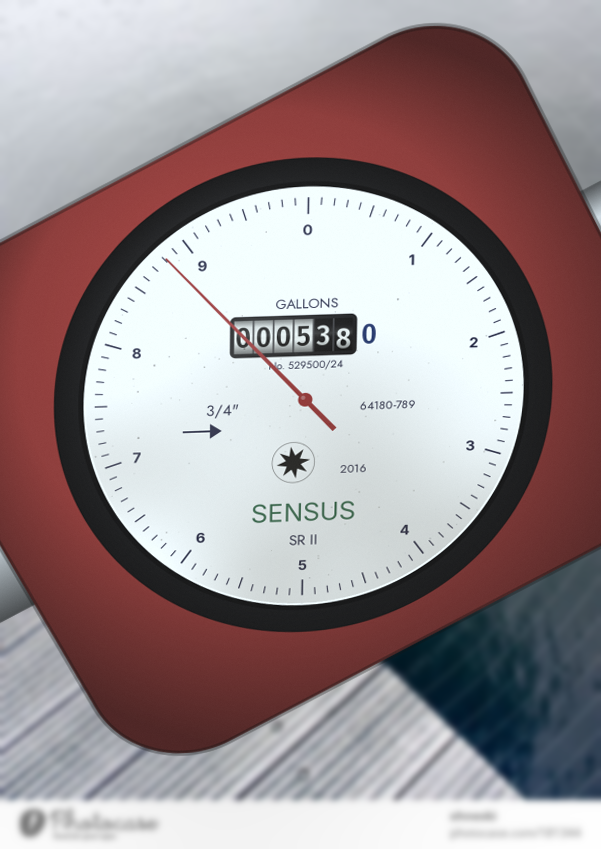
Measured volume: 5378.8 gal
